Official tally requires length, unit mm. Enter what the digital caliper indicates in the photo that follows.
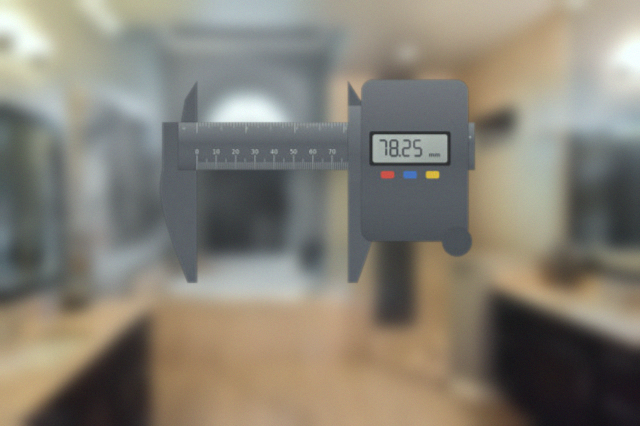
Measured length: 78.25 mm
